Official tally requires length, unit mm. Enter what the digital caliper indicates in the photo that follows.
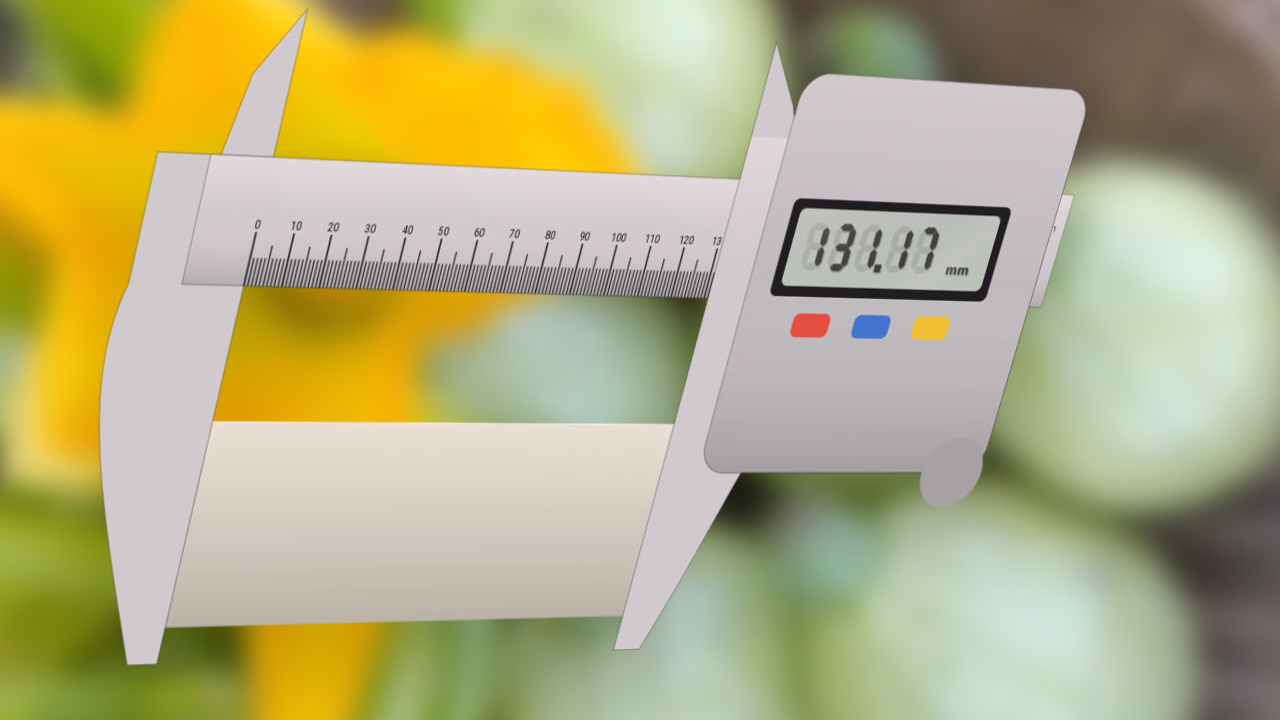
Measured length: 131.17 mm
